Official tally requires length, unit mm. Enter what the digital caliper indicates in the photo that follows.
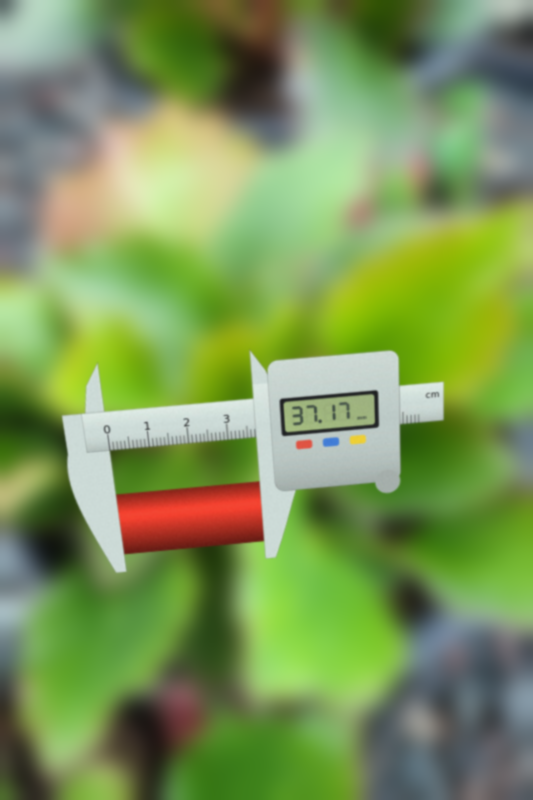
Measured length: 37.17 mm
